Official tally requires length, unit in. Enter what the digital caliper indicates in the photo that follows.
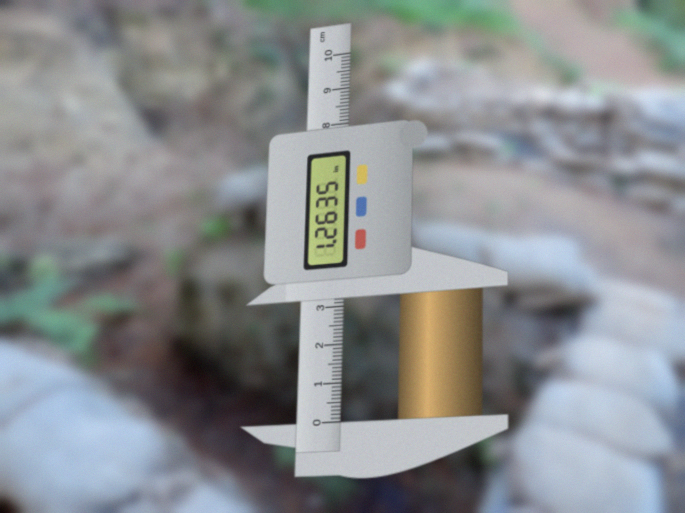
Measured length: 1.2635 in
